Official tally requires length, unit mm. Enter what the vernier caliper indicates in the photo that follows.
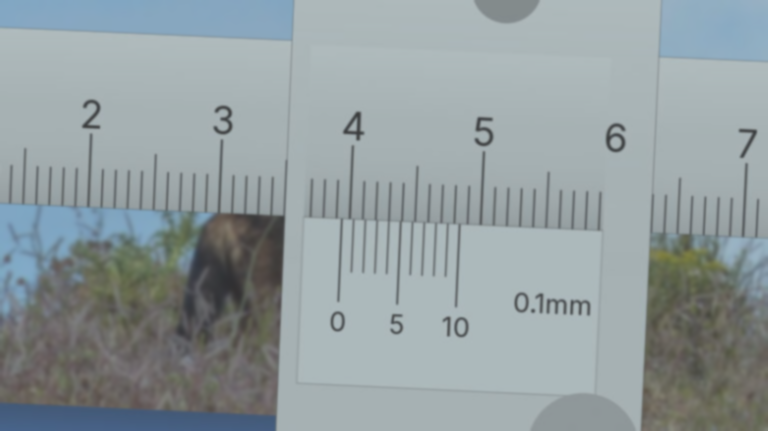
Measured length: 39.4 mm
